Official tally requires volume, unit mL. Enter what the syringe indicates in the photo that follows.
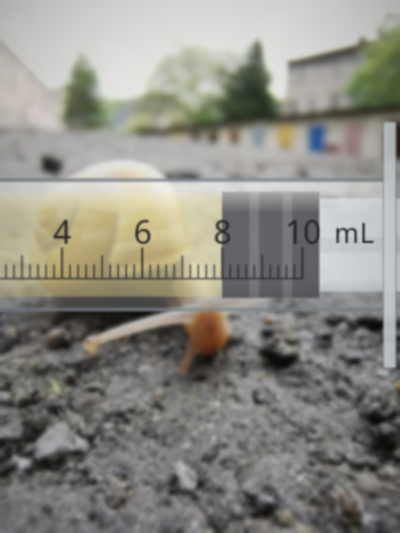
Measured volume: 8 mL
